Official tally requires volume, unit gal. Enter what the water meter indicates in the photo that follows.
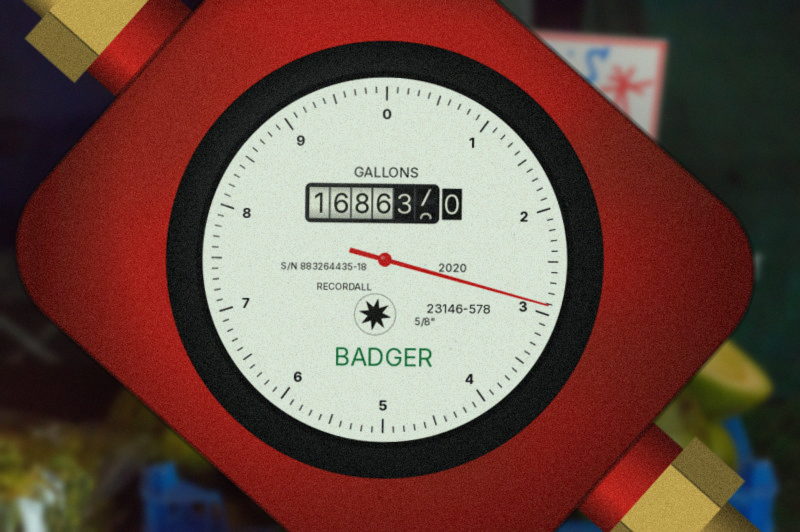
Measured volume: 1686372.9 gal
